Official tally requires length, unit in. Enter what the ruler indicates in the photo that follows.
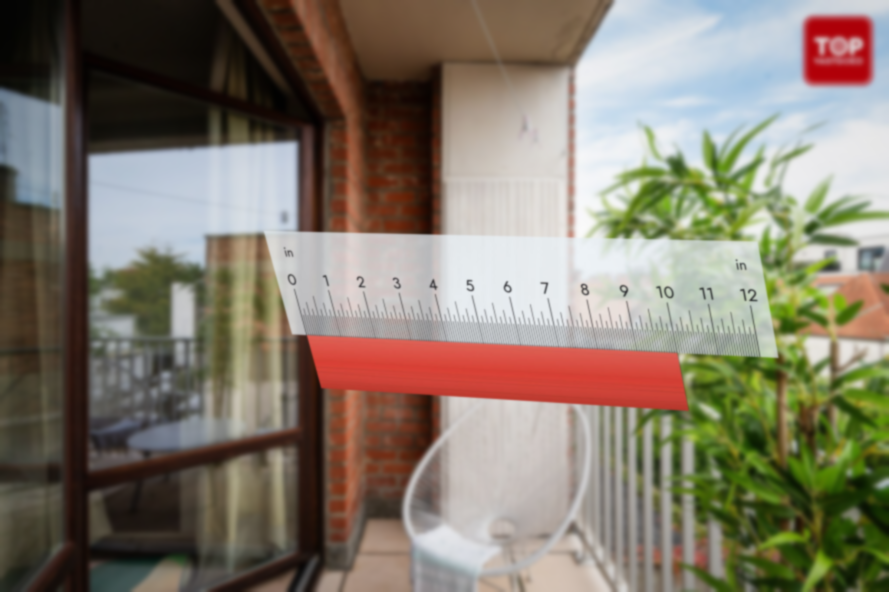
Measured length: 10 in
